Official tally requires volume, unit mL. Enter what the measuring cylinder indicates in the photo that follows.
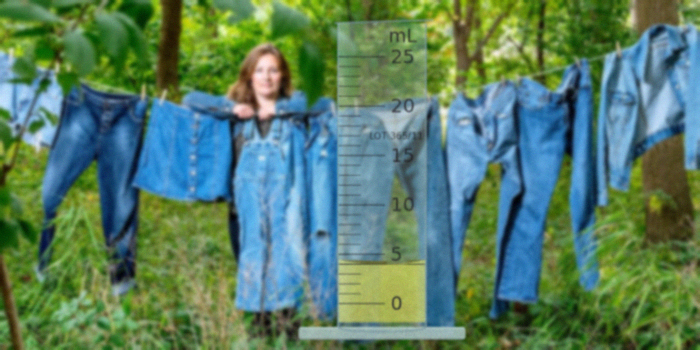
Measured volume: 4 mL
